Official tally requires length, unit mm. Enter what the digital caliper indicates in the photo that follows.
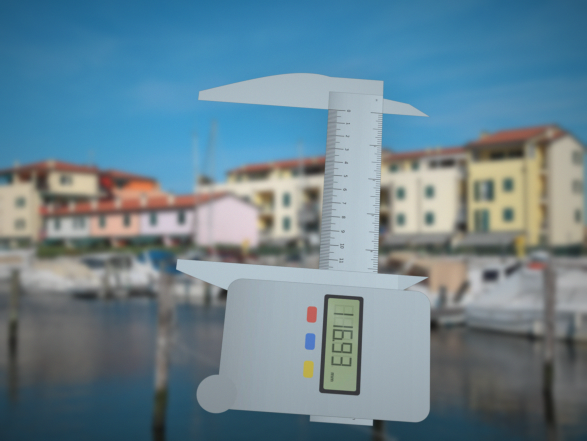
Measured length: 116.93 mm
